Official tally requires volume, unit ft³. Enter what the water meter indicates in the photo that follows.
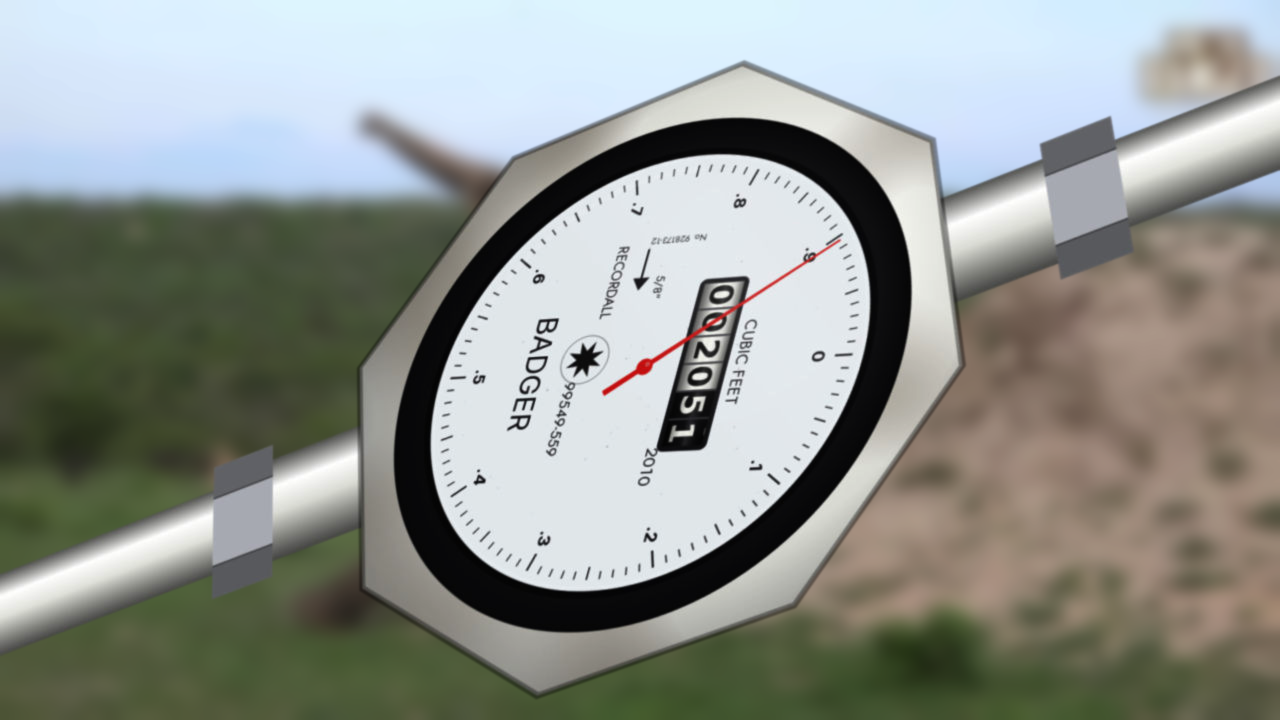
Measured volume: 2050.90 ft³
